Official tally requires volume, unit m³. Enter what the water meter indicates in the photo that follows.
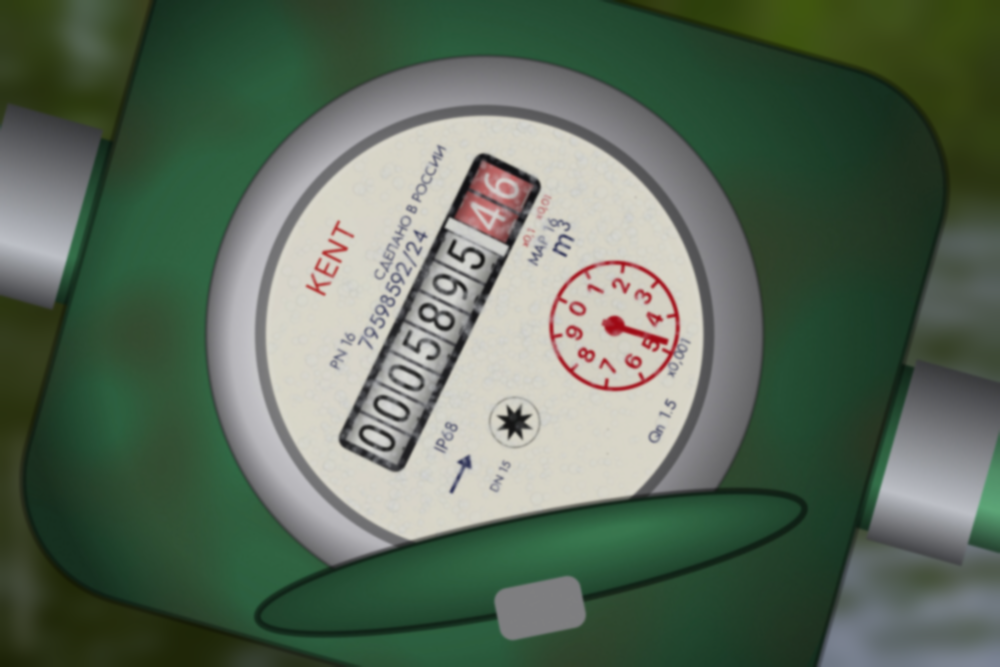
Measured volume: 5895.464 m³
